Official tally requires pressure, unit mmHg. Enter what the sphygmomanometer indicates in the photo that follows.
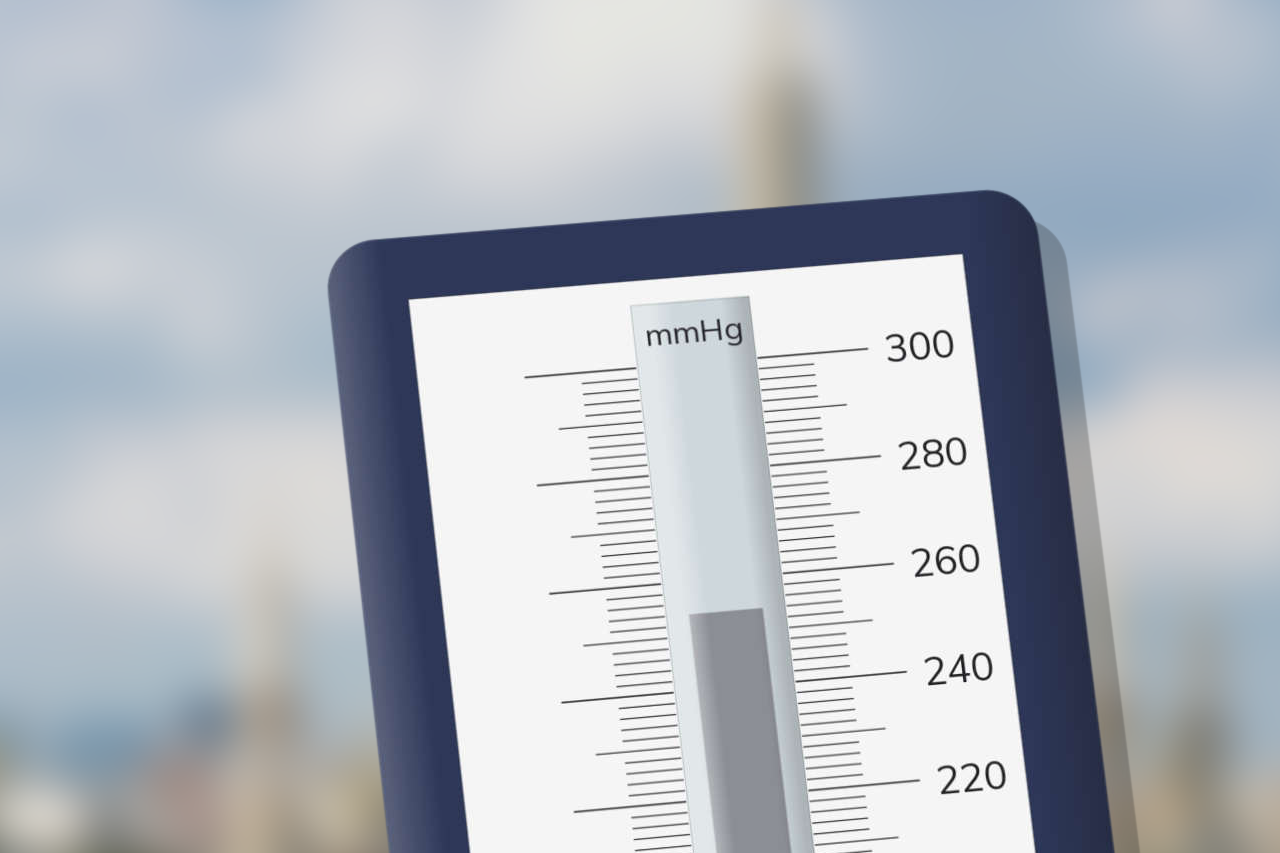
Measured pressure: 254 mmHg
